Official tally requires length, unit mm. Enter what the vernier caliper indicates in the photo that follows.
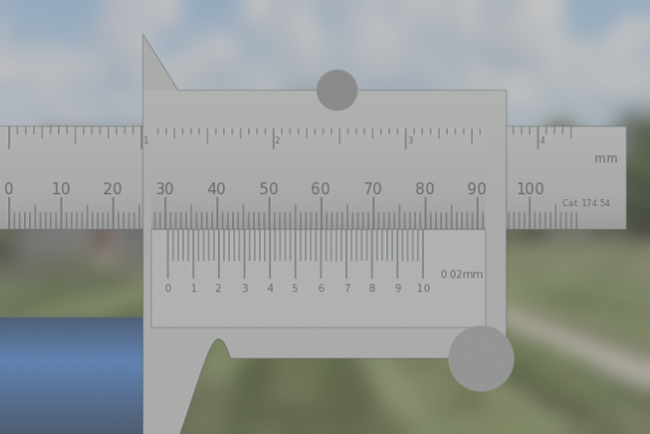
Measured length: 30.5 mm
